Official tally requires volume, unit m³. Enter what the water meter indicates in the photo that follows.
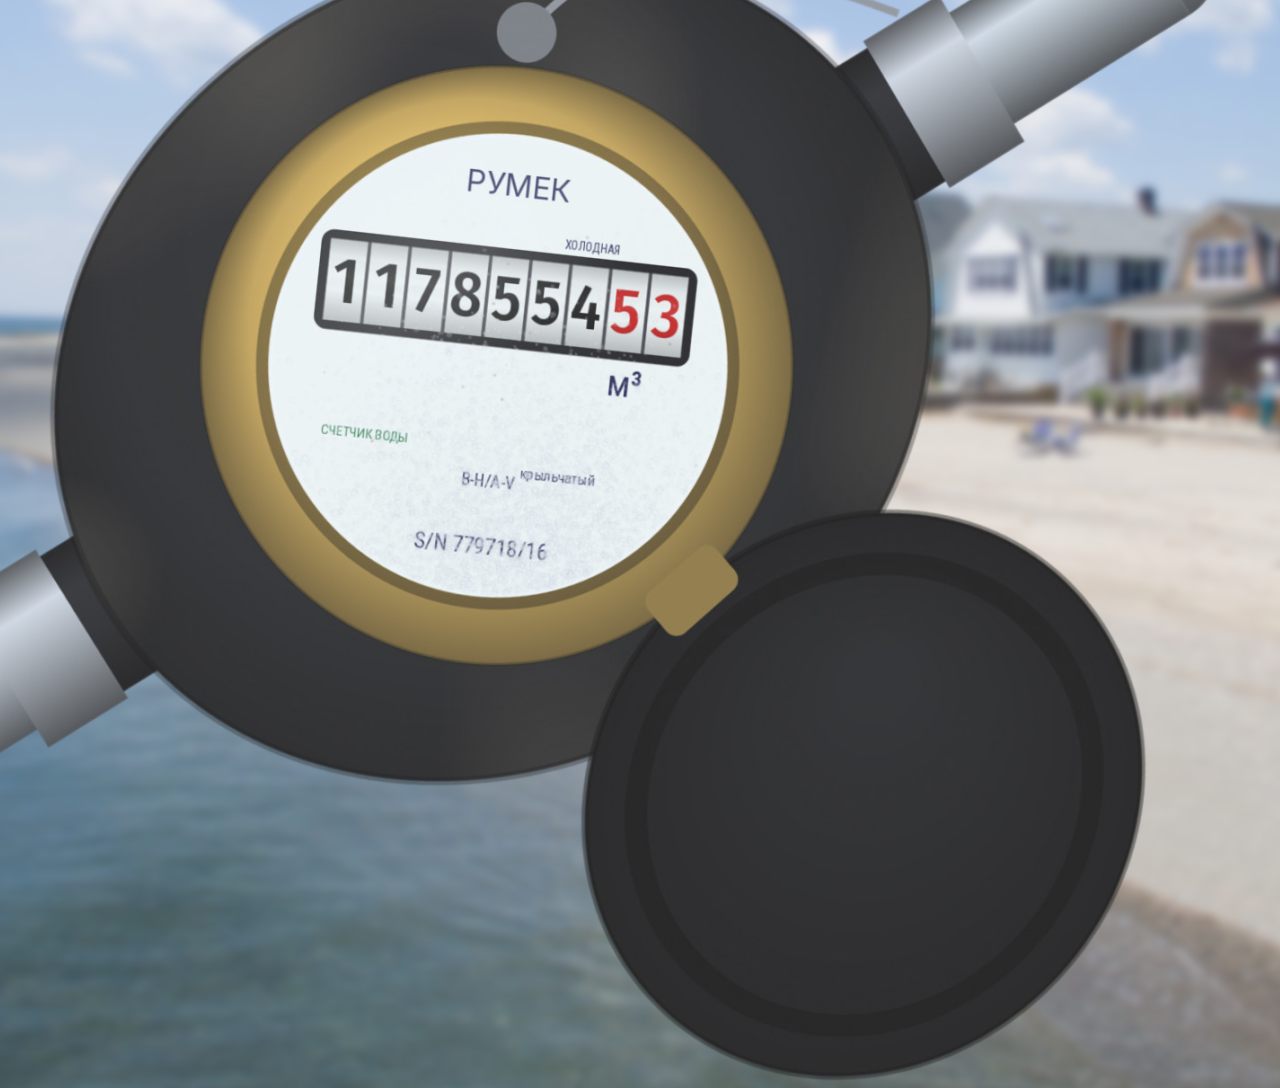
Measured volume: 1178554.53 m³
